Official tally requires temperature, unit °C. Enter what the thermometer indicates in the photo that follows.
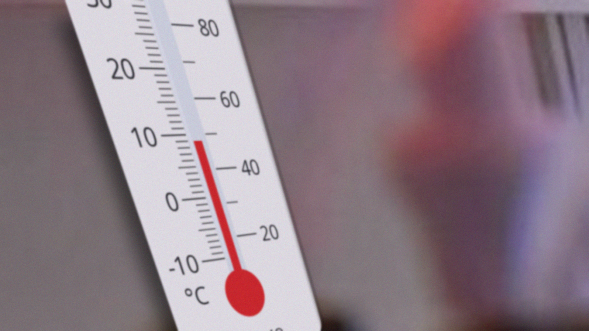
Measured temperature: 9 °C
